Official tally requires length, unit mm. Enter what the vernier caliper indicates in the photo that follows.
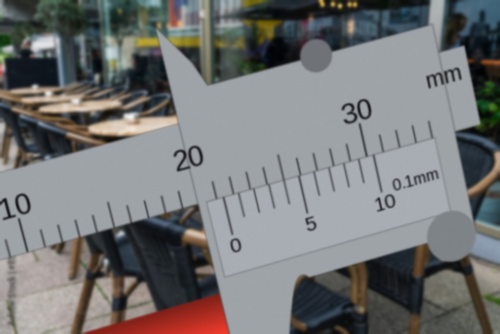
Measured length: 21.4 mm
